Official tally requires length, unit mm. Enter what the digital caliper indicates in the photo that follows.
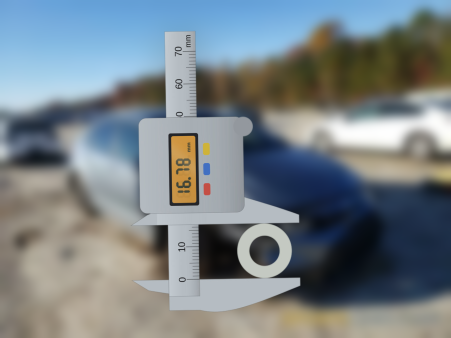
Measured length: 16.78 mm
